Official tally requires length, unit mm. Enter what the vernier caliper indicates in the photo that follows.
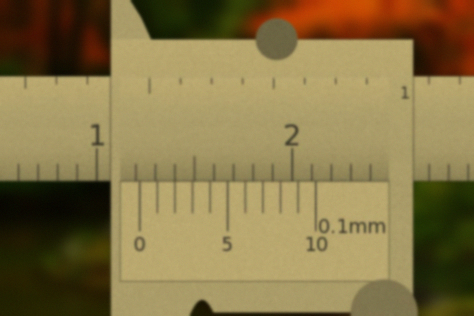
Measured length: 12.2 mm
